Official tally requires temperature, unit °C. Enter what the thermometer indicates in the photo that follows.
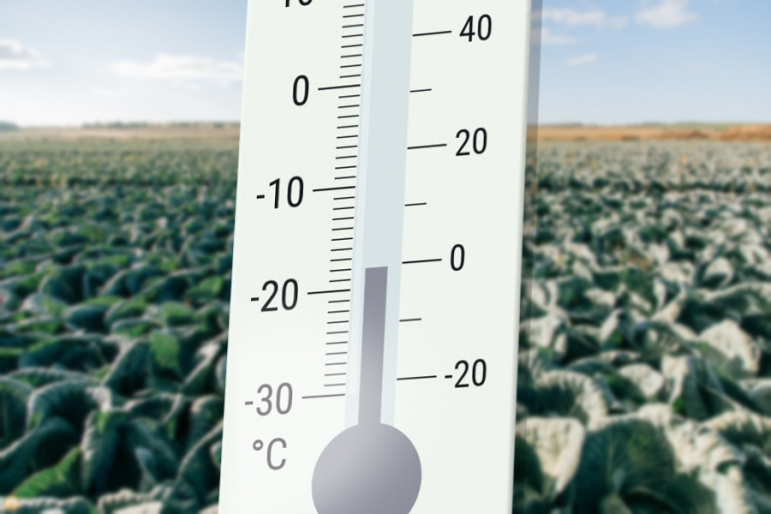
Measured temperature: -18 °C
